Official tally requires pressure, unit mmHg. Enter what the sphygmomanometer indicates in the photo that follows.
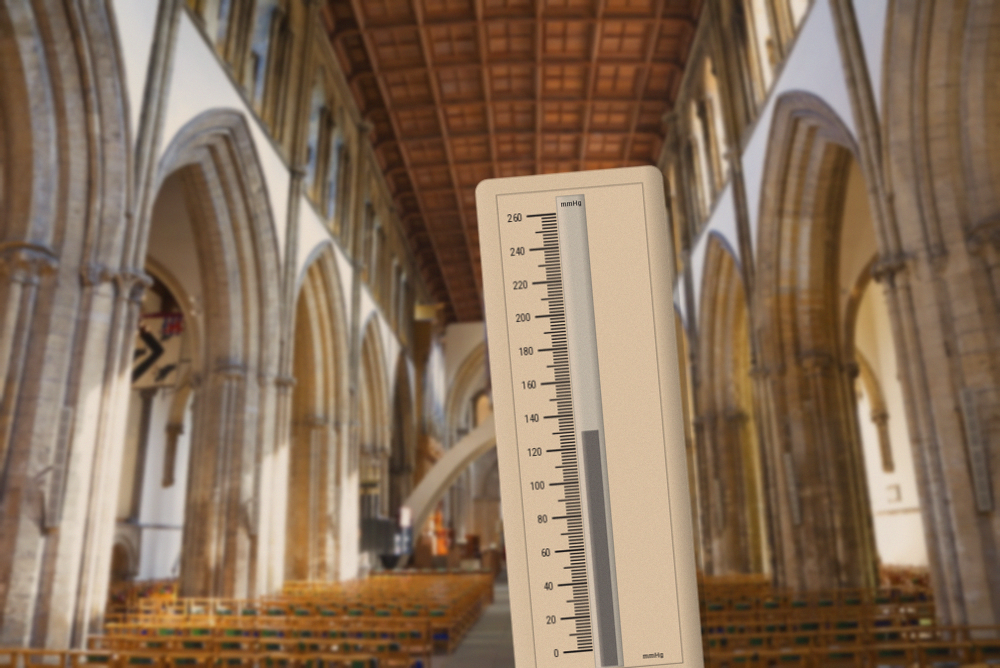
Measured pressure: 130 mmHg
